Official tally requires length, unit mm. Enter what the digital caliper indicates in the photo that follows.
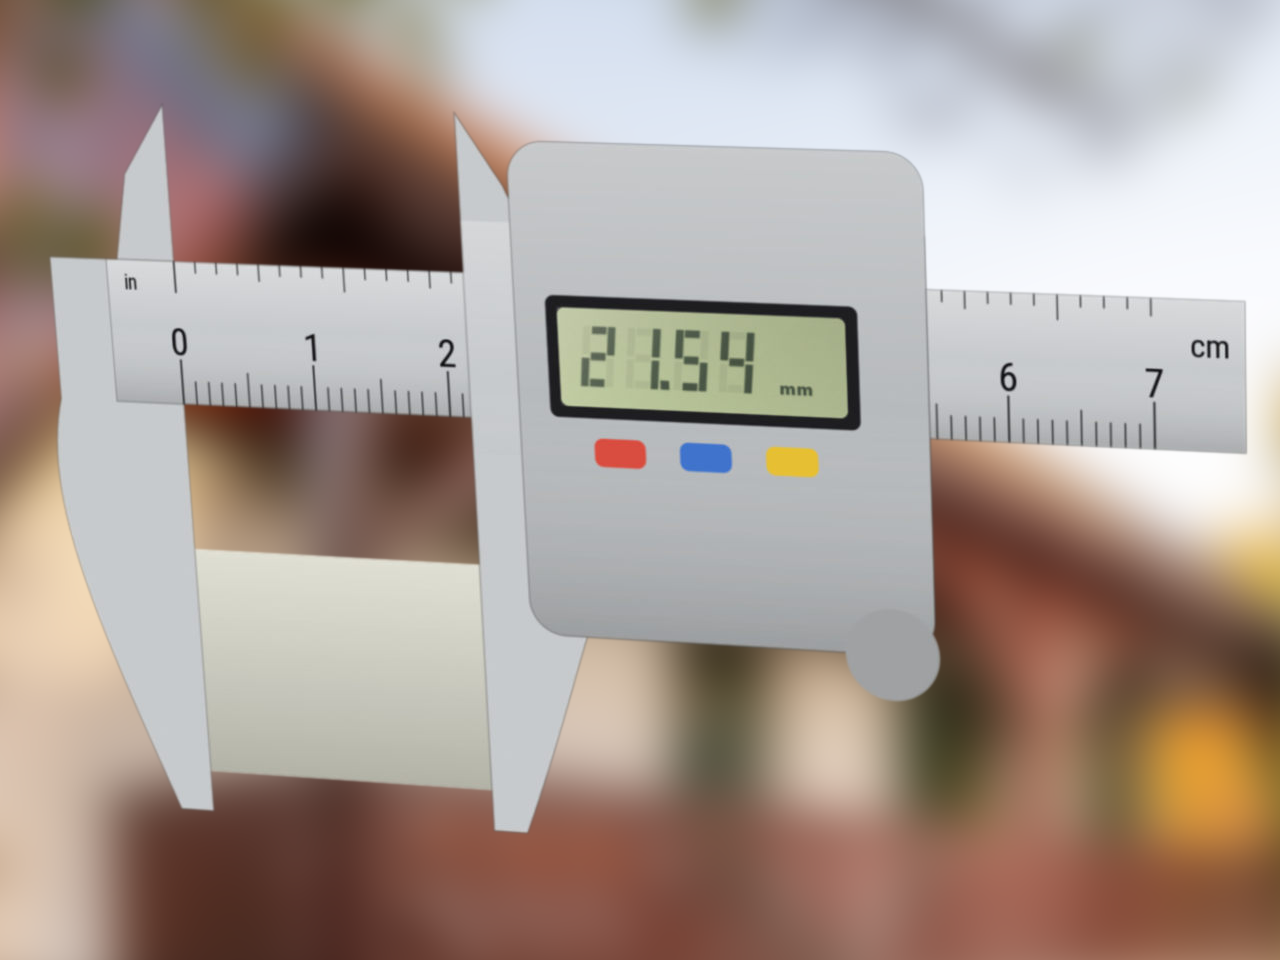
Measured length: 21.54 mm
